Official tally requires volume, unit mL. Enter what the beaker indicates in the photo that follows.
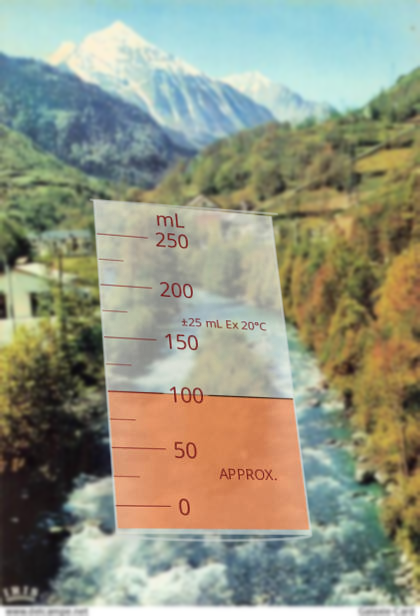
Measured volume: 100 mL
